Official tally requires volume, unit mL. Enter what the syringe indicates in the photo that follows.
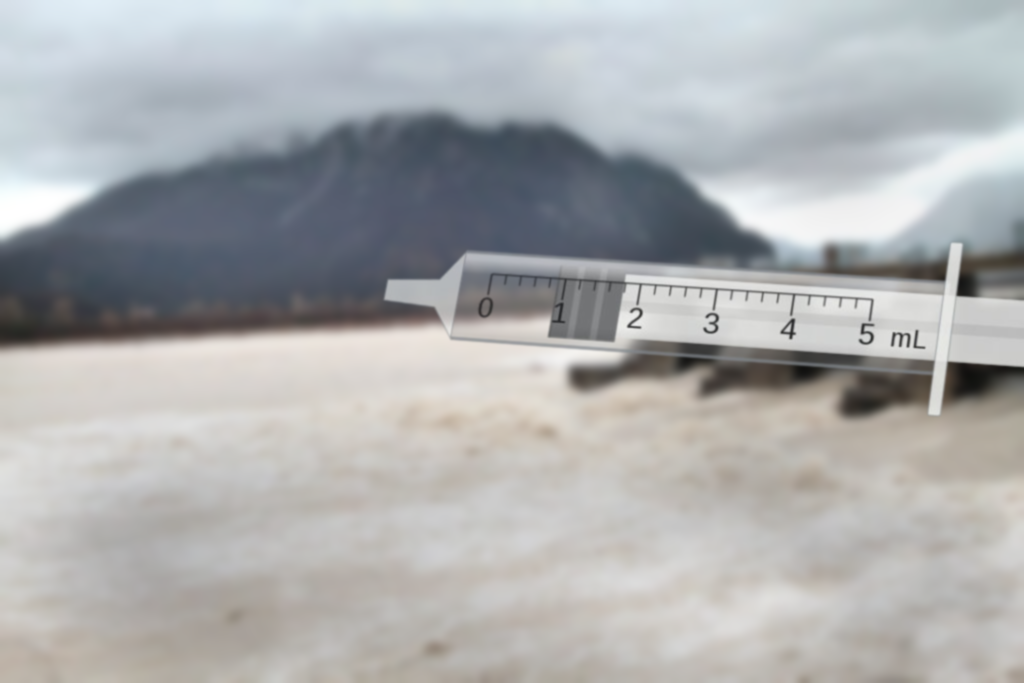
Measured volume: 0.9 mL
